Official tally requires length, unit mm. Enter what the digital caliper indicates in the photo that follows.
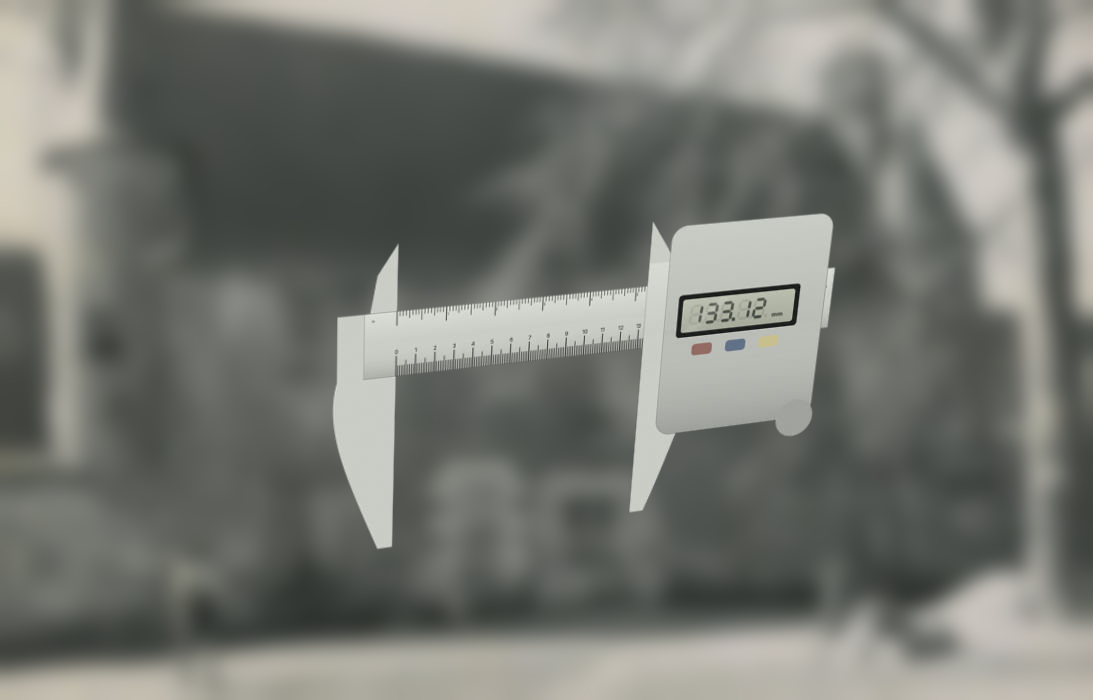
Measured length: 133.12 mm
